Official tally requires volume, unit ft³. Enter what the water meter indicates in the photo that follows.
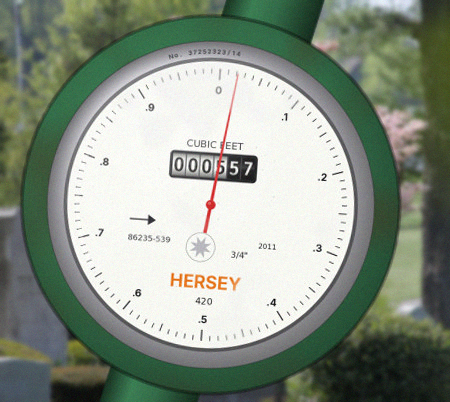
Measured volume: 557.02 ft³
